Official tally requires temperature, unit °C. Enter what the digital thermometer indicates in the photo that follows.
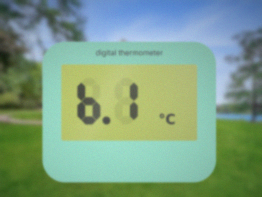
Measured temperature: 6.1 °C
